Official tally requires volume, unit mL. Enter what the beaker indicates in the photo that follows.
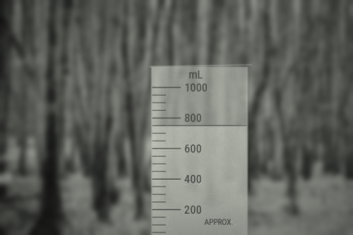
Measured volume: 750 mL
